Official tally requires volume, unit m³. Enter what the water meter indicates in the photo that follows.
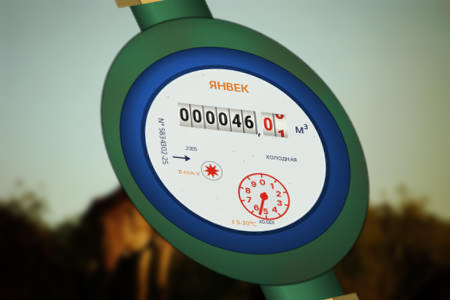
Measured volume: 46.005 m³
